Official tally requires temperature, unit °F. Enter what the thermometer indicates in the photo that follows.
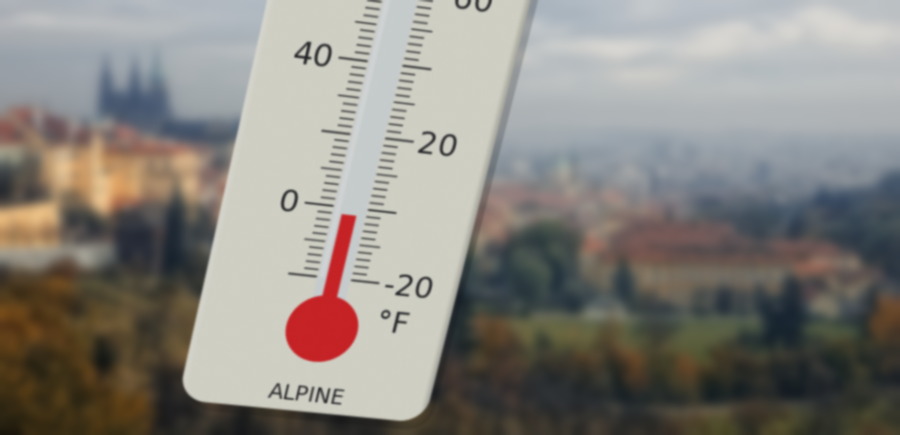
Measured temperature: -2 °F
